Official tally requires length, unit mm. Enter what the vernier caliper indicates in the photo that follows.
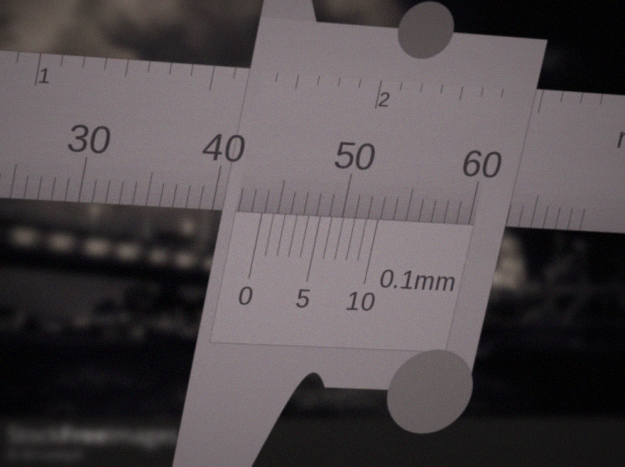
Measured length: 43.8 mm
